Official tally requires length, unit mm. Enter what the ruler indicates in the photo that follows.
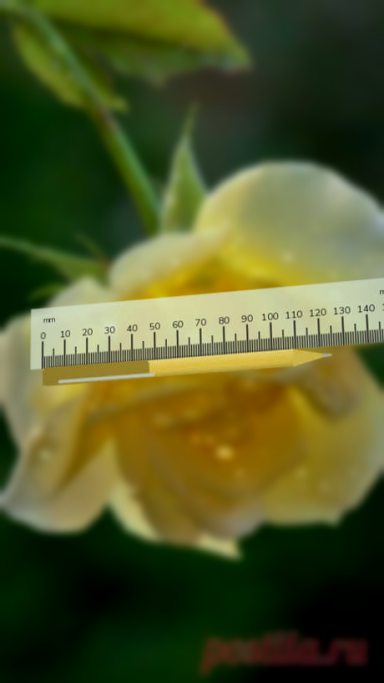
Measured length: 125 mm
